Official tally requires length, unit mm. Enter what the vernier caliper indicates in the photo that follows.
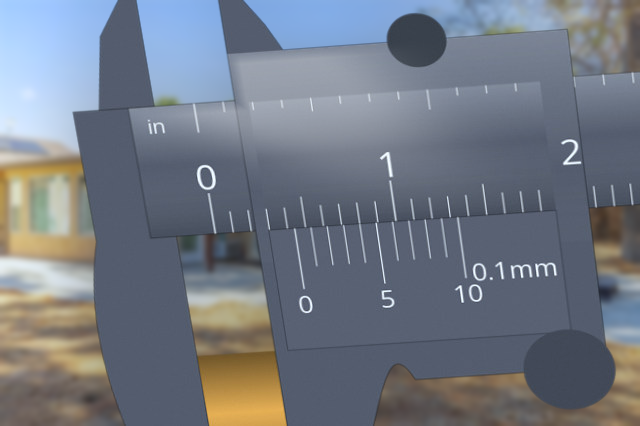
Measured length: 4.4 mm
